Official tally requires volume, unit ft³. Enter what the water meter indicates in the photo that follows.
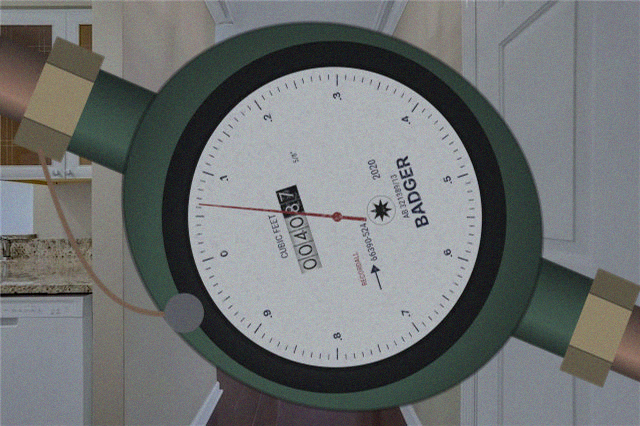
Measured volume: 4087.06 ft³
